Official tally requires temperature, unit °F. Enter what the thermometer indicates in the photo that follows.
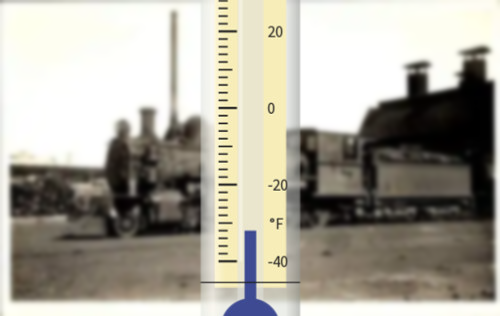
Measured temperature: -32 °F
